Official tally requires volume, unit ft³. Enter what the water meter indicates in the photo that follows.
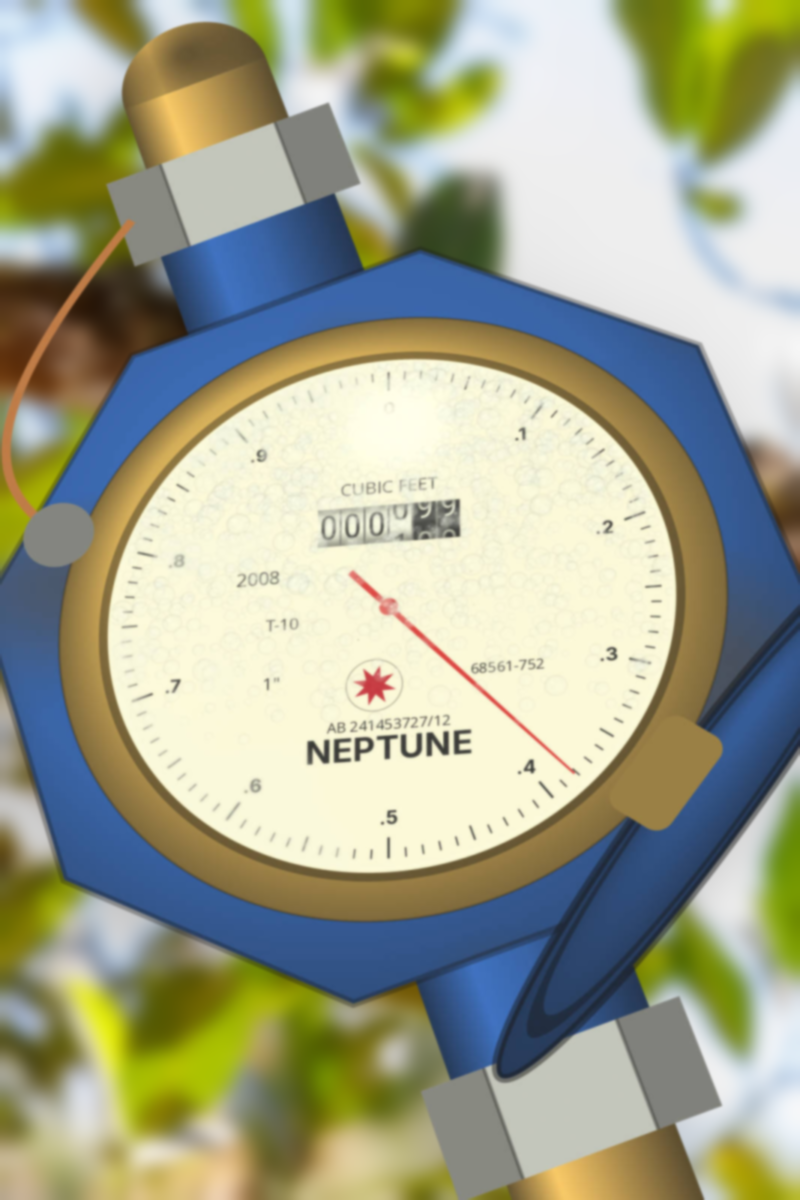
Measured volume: 99.38 ft³
